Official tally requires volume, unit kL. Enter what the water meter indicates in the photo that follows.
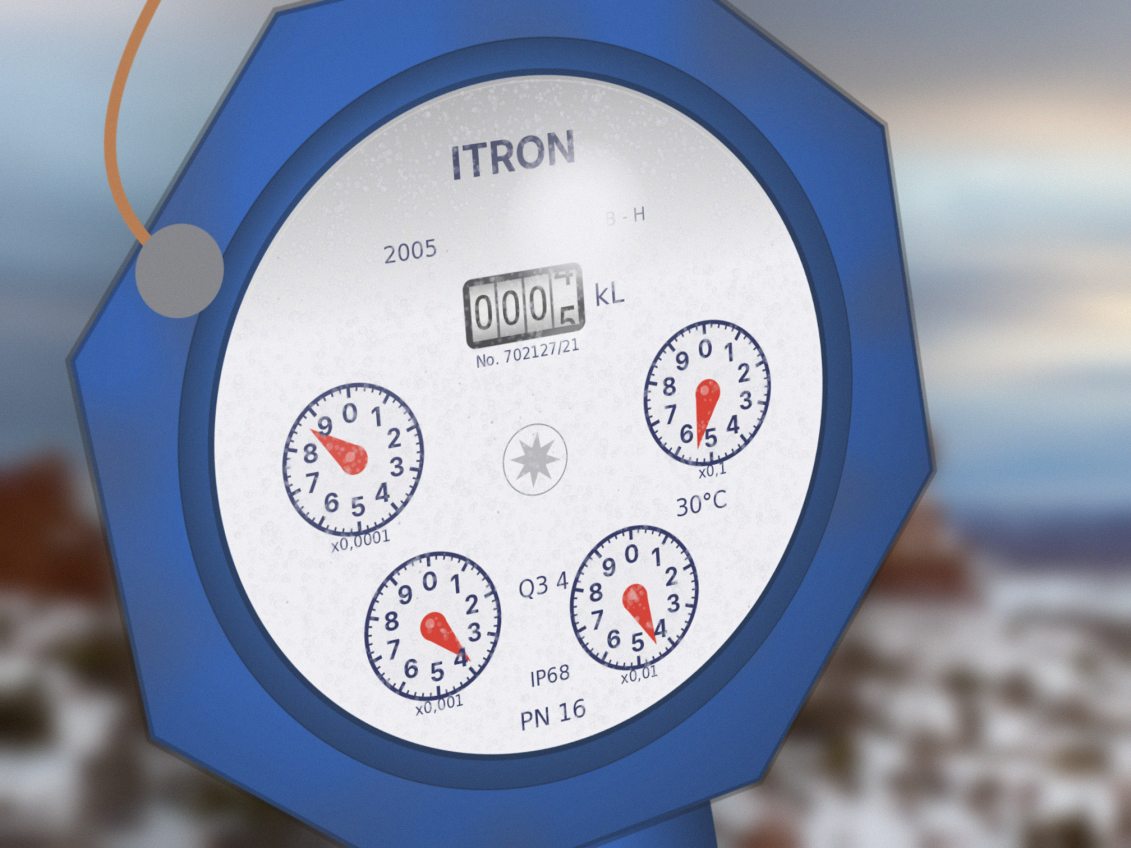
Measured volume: 4.5438 kL
